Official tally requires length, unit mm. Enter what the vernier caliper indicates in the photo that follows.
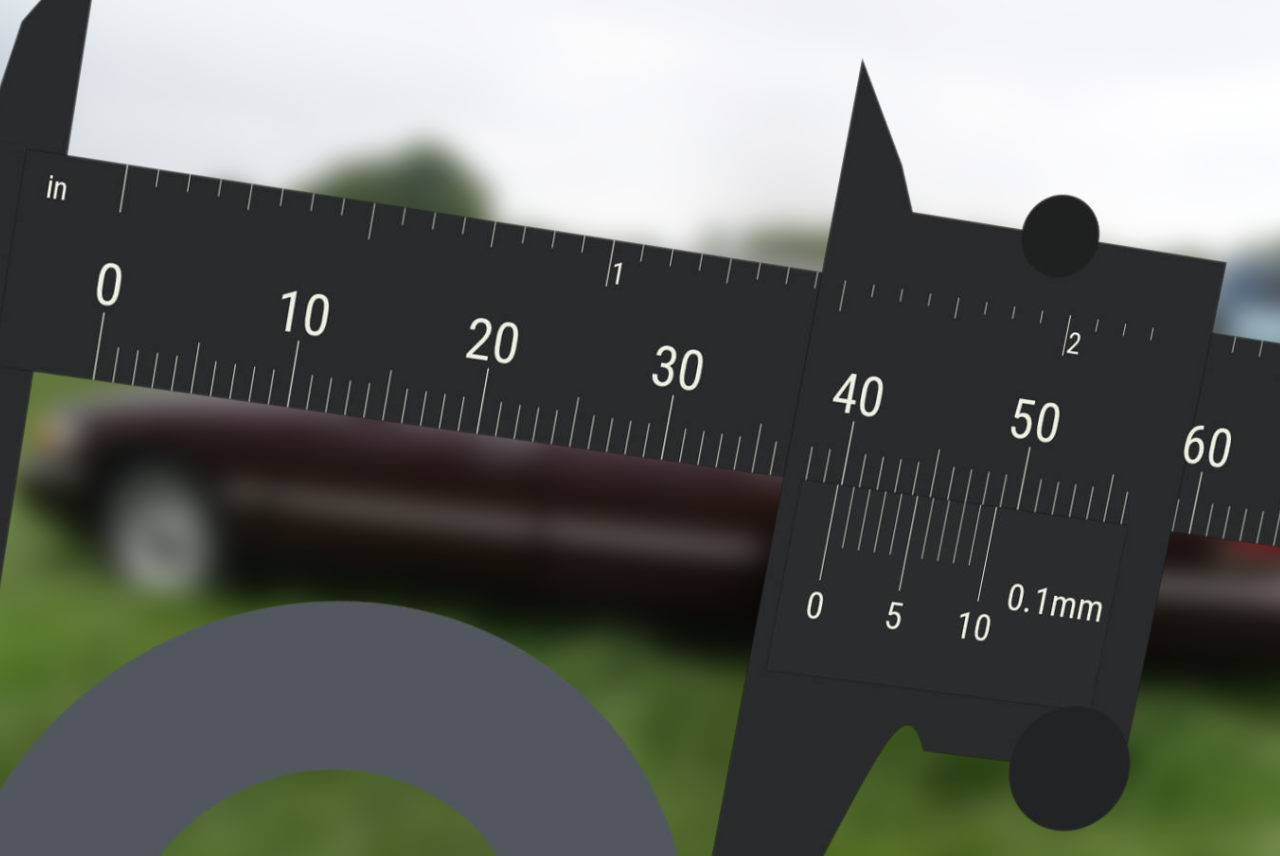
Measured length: 39.8 mm
